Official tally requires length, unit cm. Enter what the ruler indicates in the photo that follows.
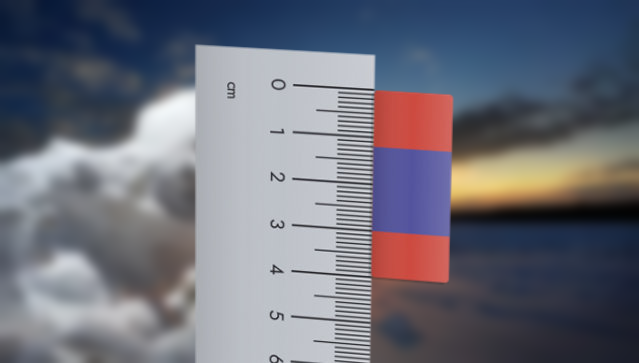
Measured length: 4 cm
